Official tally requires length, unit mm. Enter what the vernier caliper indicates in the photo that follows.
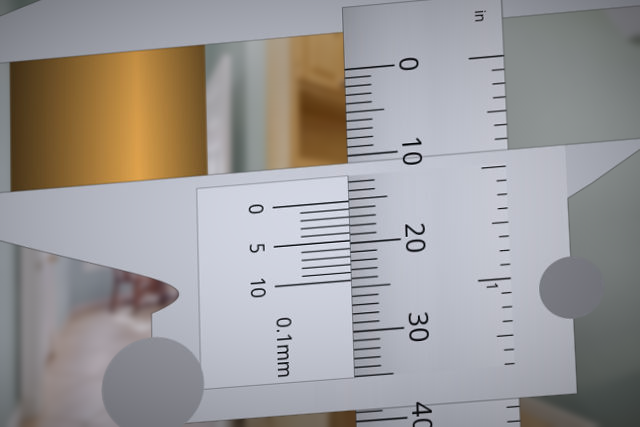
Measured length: 15.2 mm
